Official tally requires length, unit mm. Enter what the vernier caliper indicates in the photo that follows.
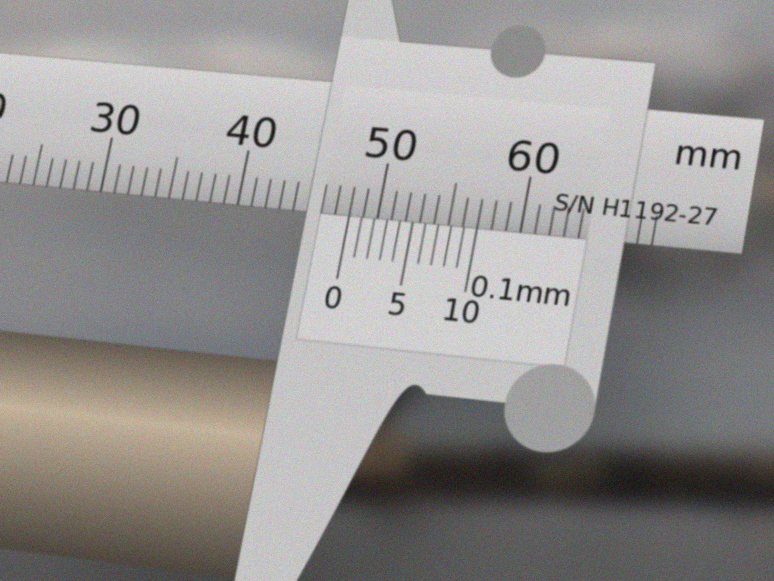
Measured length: 48.0 mm
